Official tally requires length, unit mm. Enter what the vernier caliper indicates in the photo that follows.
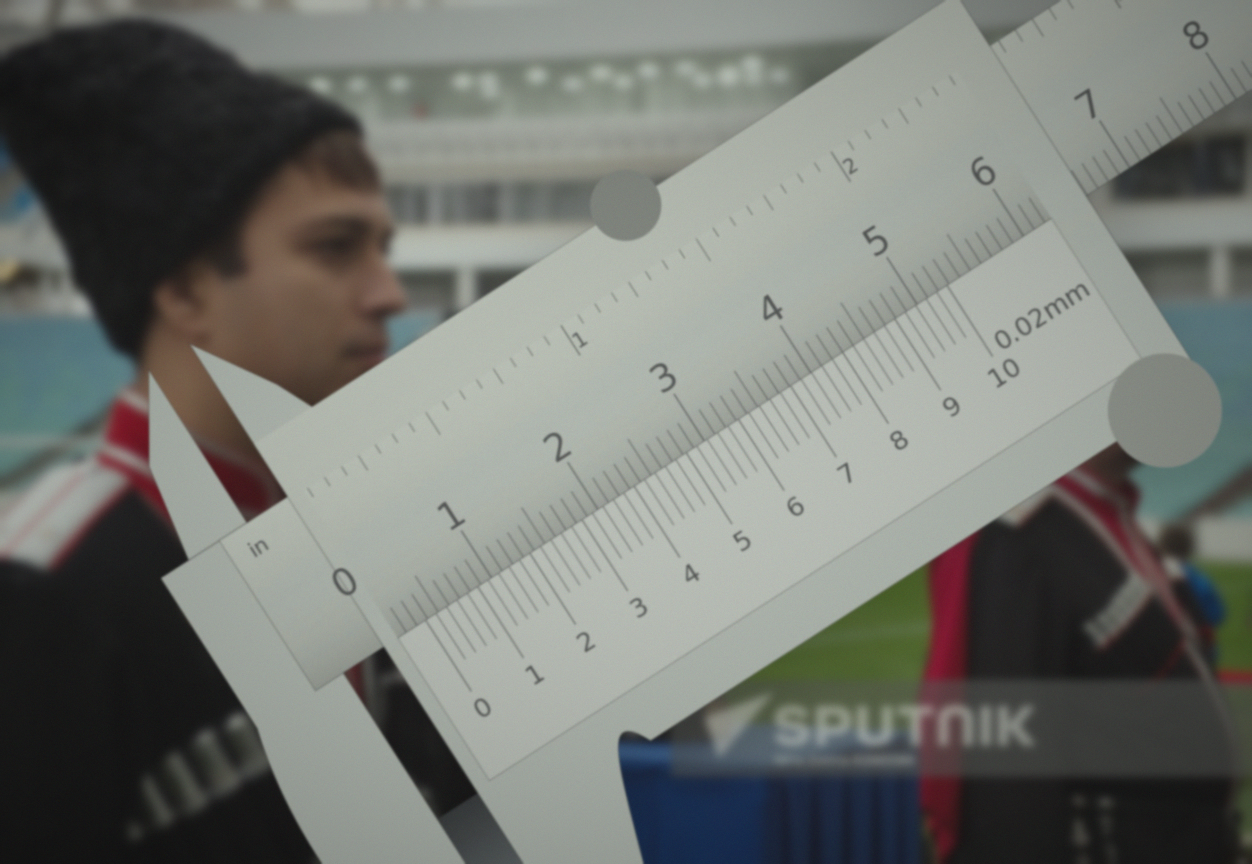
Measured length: 3.8 mm
